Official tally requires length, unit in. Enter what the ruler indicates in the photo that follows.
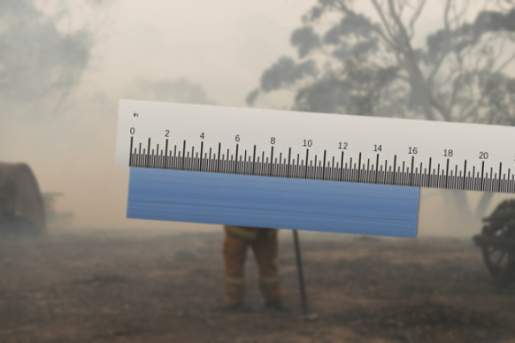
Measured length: 16.5 in
